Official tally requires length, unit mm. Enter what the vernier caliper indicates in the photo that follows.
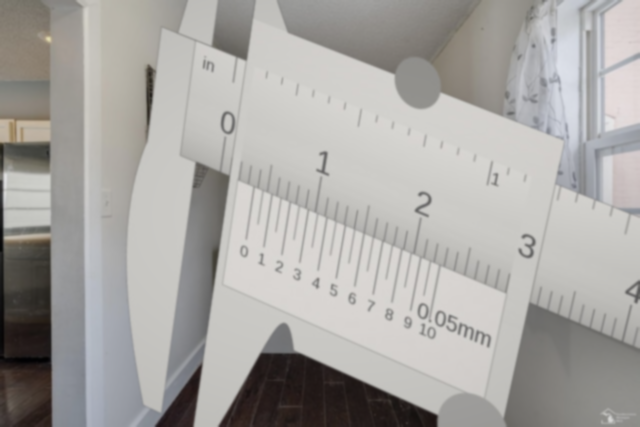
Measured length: 3.6 mm
